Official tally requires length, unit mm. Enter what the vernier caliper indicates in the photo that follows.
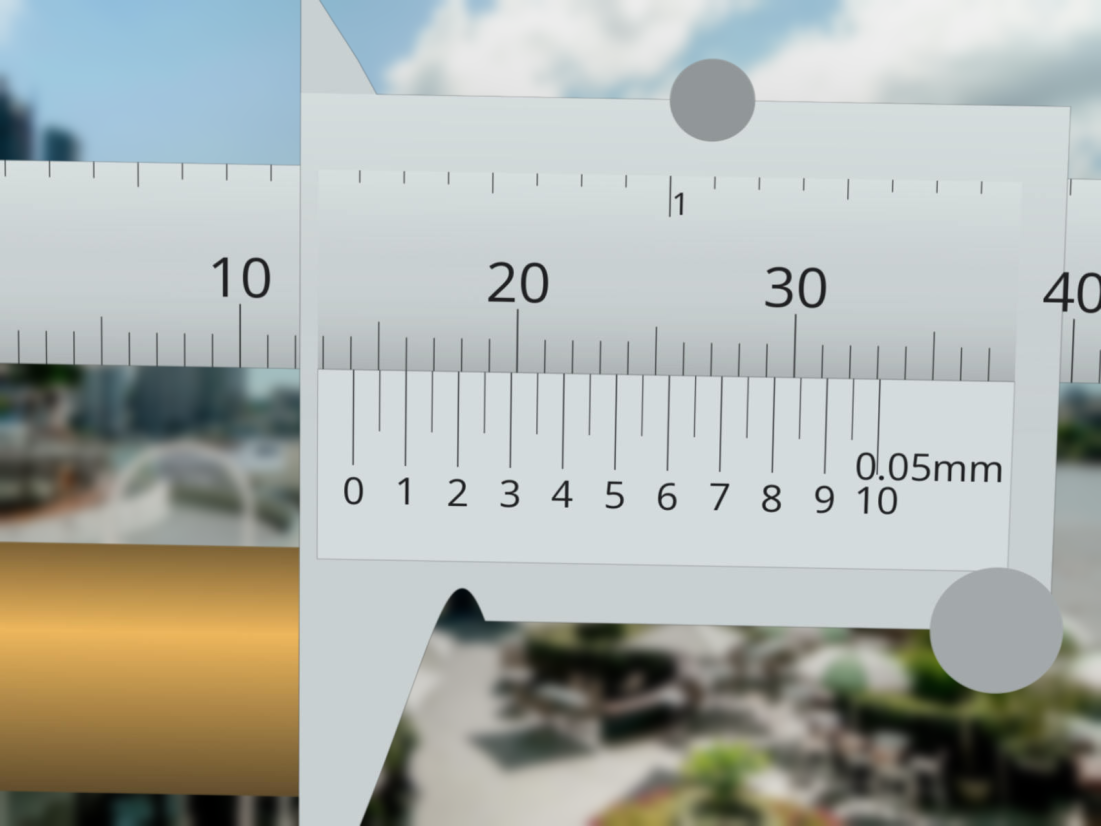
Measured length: 14.10 mm
